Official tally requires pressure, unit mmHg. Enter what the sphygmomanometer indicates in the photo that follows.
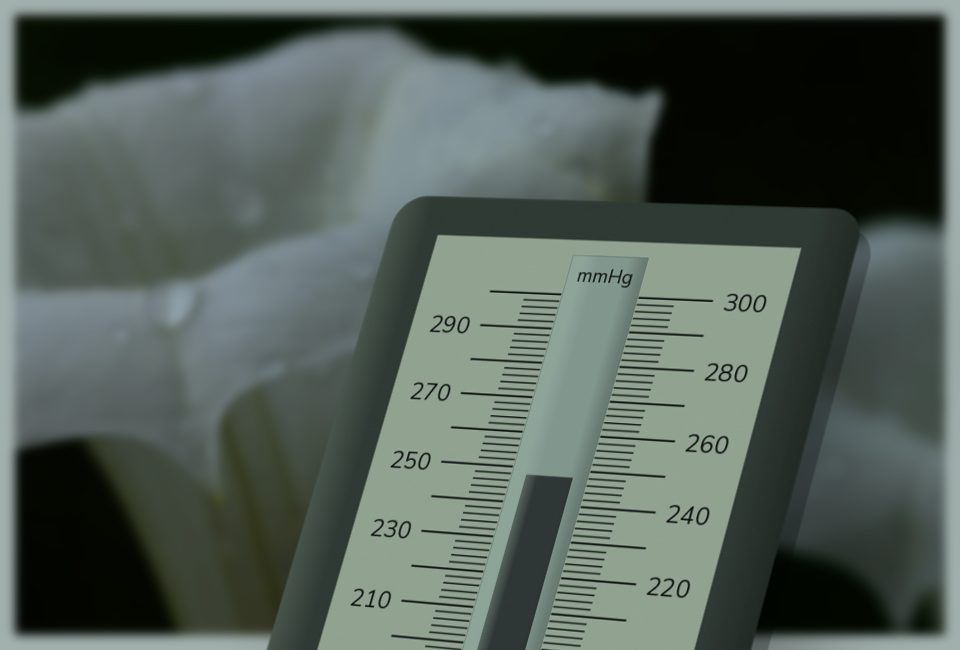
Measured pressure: 248 mmHg
